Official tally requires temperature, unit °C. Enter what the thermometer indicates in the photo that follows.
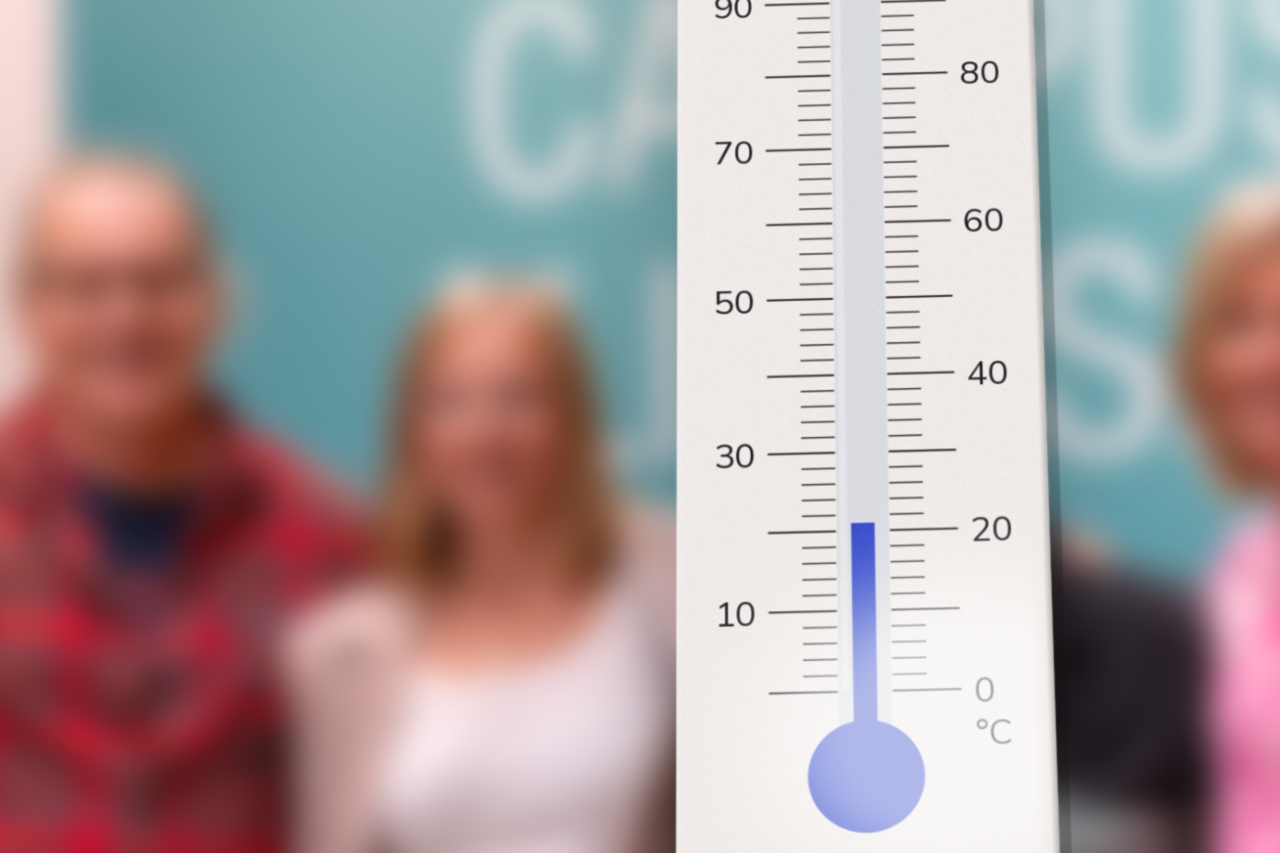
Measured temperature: 21 °C
